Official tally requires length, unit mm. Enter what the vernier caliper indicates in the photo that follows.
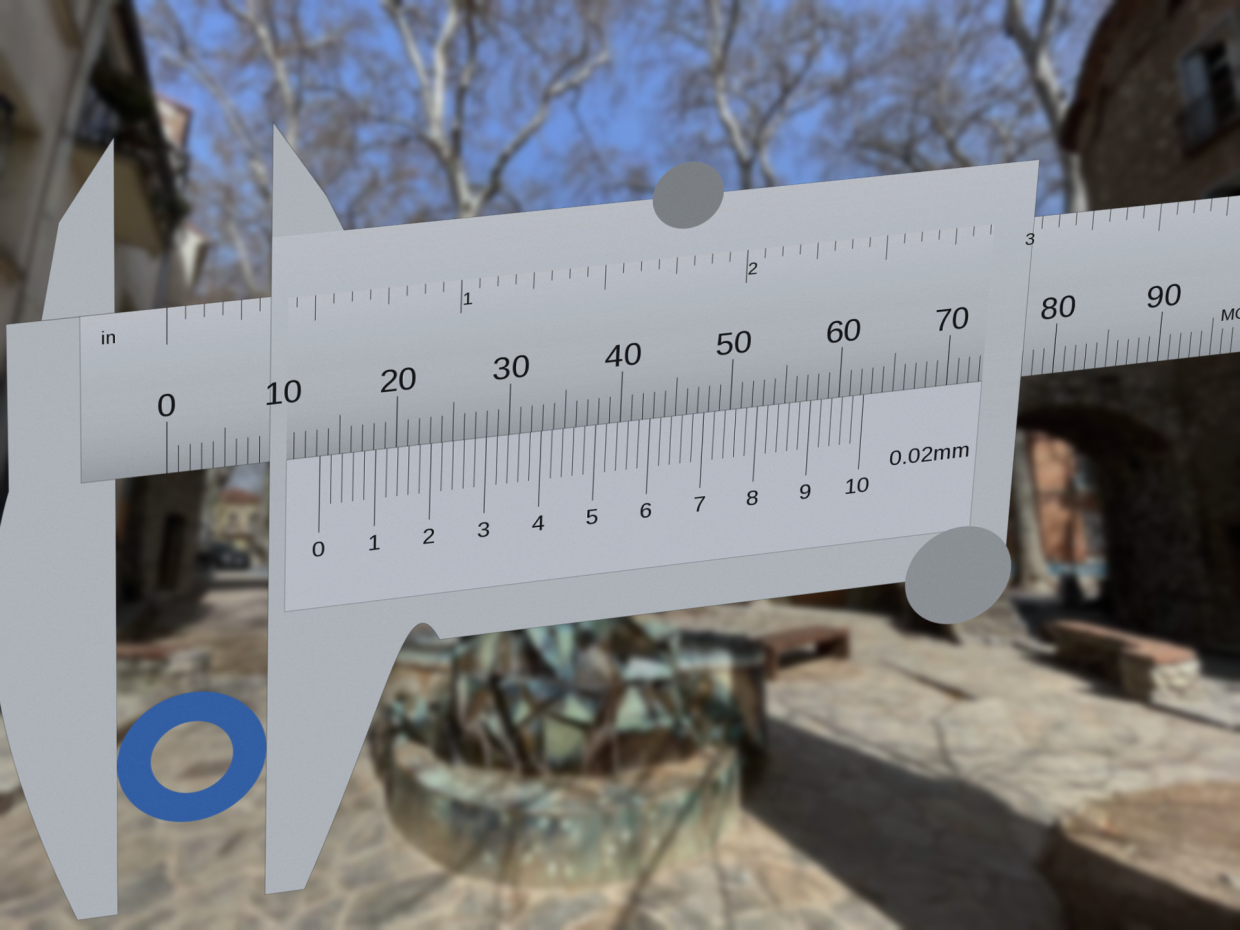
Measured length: 13.3 mm
